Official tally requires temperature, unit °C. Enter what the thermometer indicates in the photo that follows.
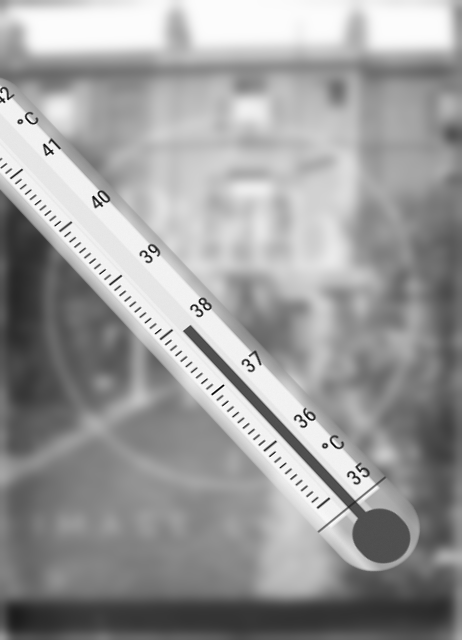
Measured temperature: 37.9 °C
